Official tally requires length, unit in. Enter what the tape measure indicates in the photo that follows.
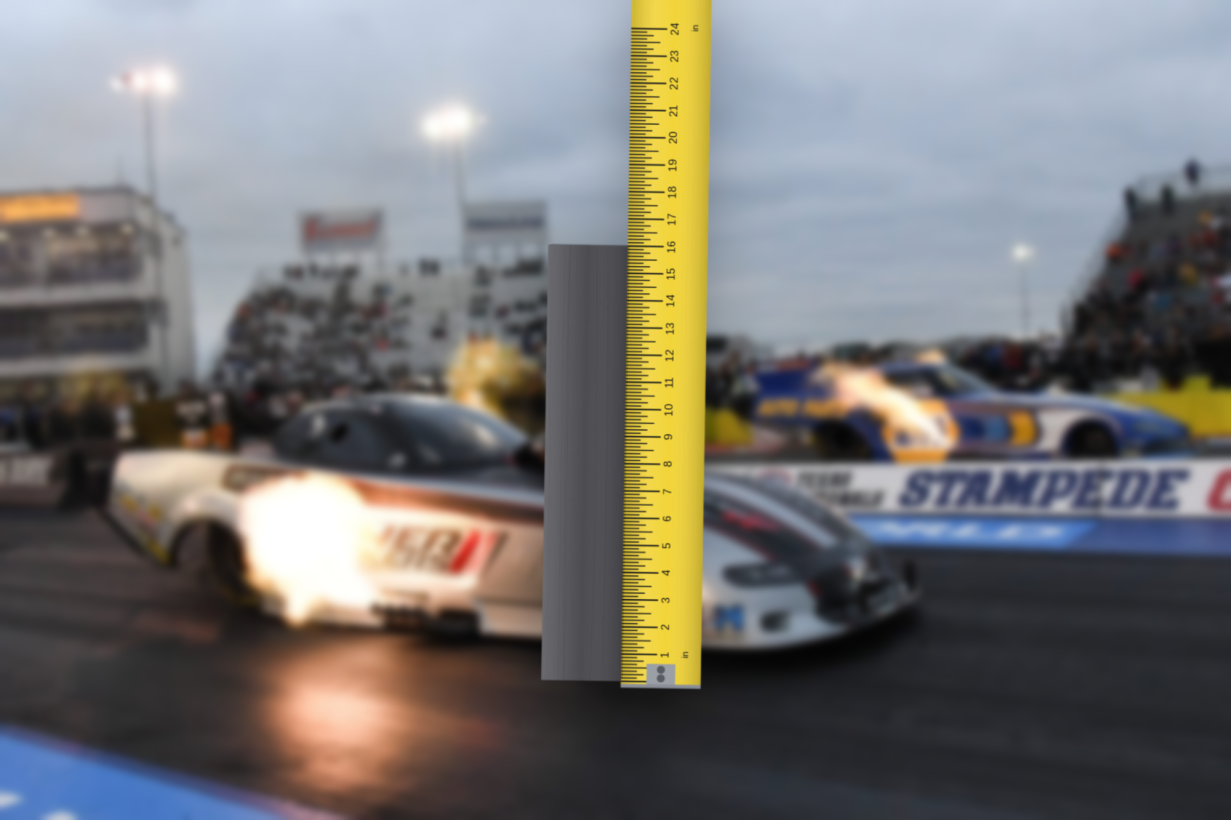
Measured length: 16 in
